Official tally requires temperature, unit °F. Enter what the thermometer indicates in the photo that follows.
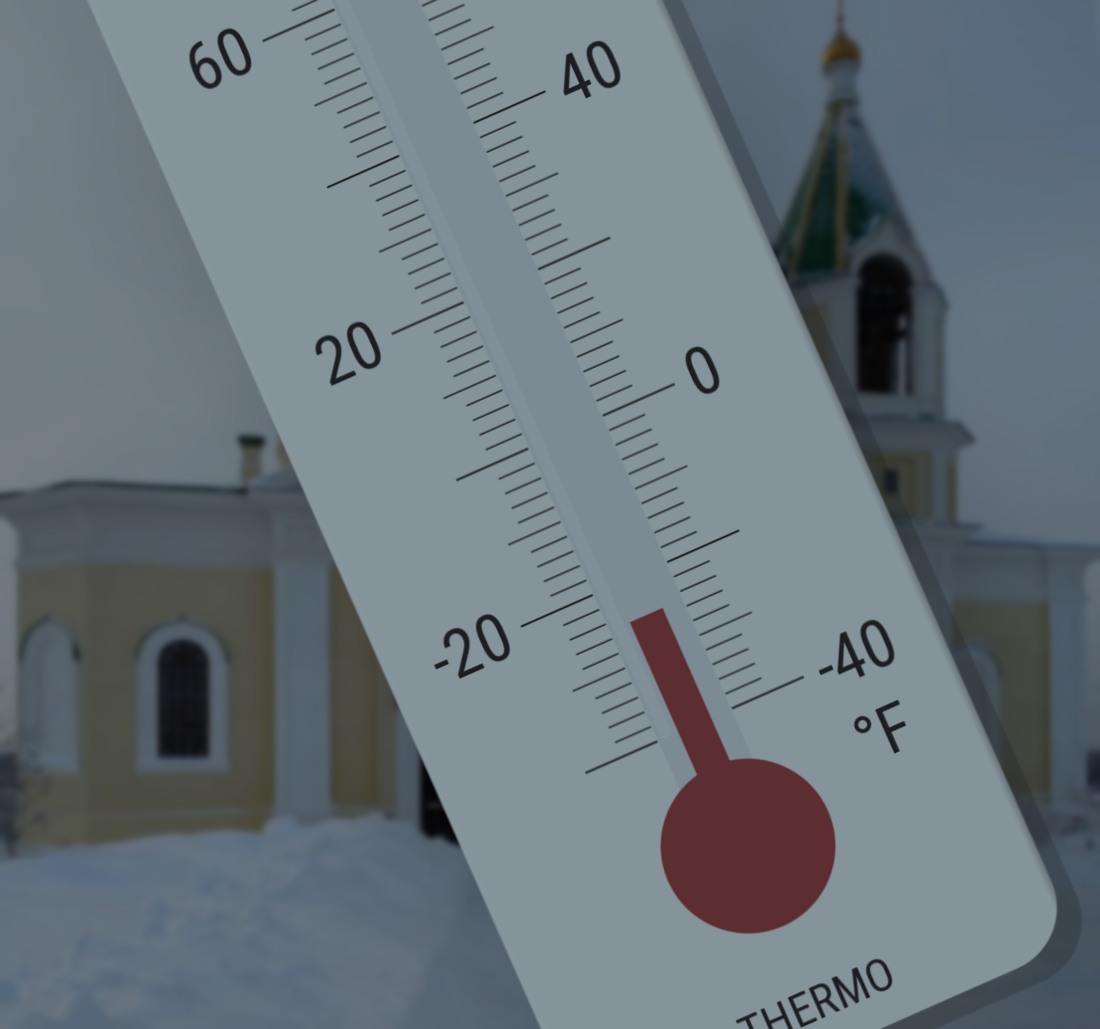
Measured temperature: -25 °F
